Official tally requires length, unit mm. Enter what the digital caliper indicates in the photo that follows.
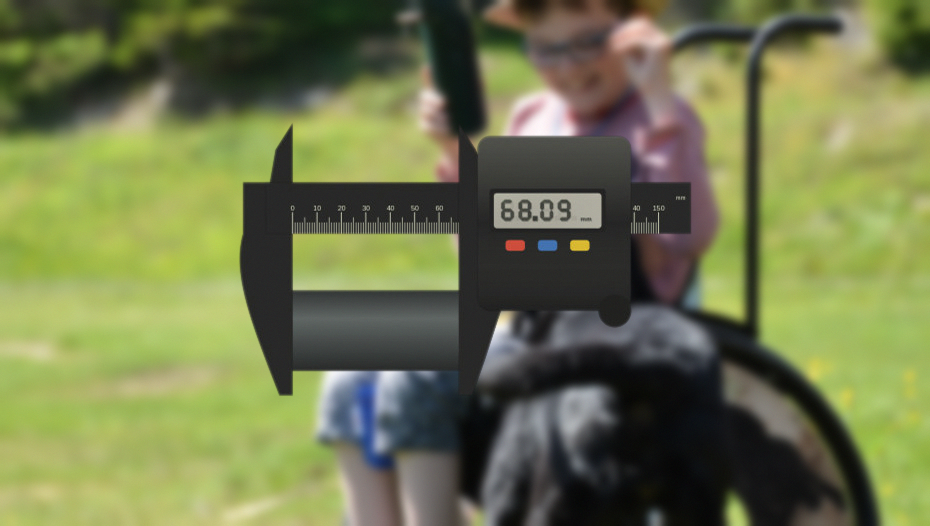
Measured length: 68.09 mm
